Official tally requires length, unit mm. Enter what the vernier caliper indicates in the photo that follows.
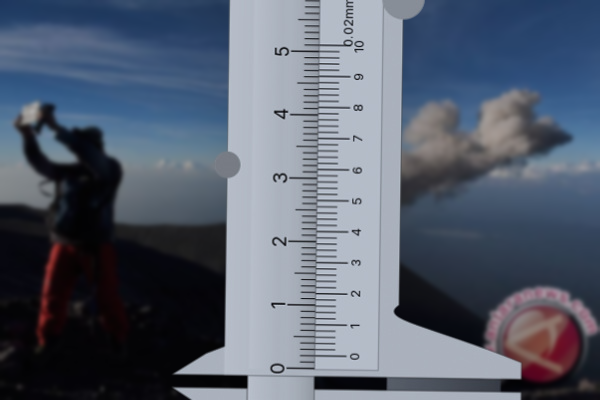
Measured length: 2.0 mm
